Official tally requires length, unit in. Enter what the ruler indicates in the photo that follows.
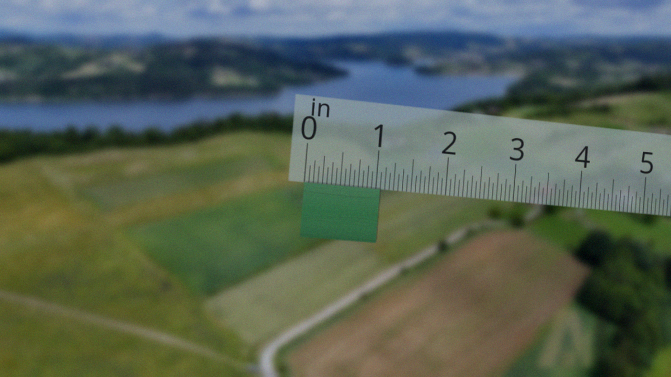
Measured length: 1.0625 in
